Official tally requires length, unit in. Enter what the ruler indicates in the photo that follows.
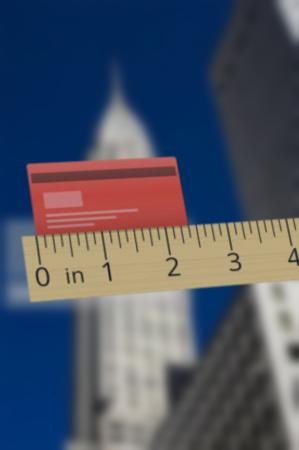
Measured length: 2.375 in
